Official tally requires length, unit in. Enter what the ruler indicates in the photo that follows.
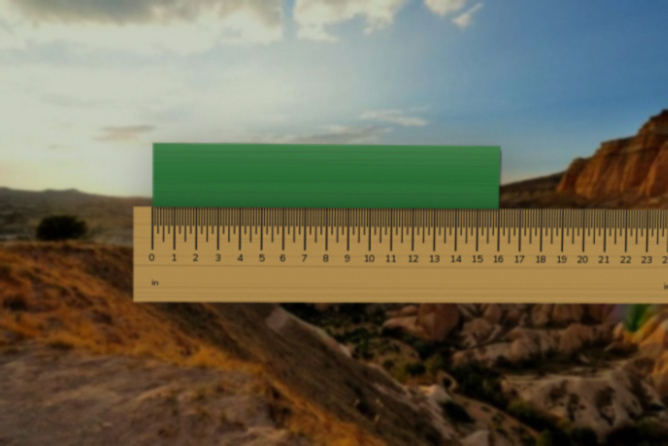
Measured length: 16 in
